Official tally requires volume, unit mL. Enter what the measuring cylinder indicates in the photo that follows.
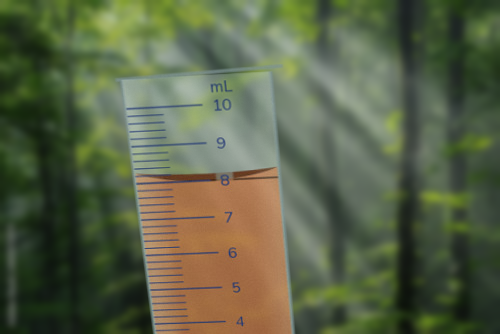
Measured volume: 8 mL
